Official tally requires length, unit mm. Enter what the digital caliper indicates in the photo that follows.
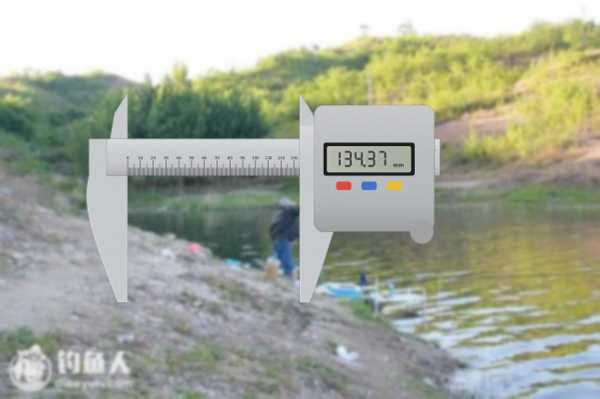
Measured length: 134.37 mm
